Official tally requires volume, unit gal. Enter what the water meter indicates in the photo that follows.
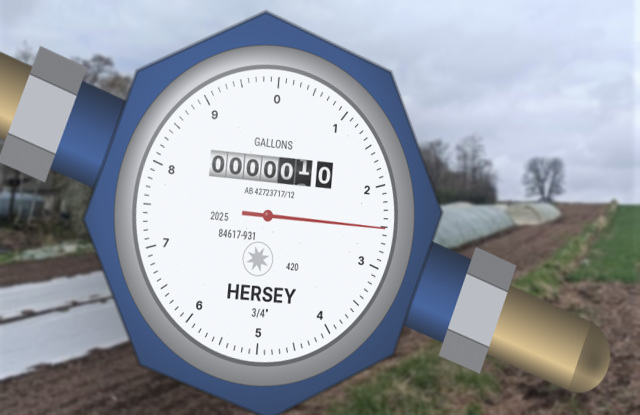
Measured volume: 12.5 gal
